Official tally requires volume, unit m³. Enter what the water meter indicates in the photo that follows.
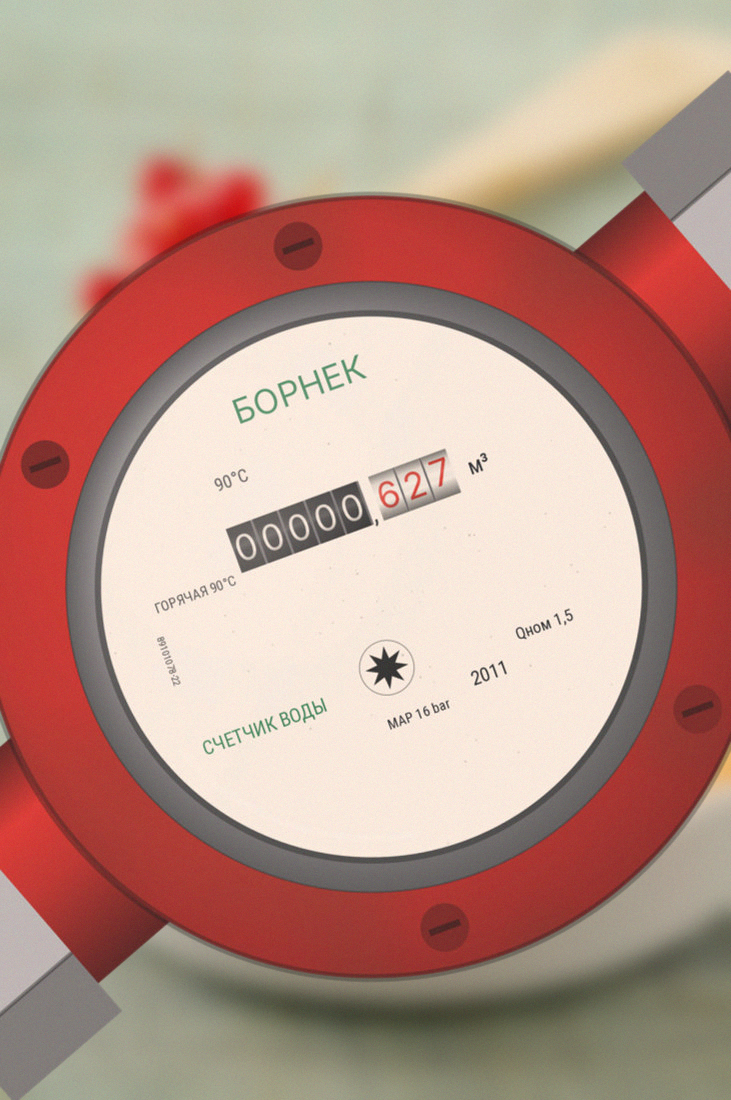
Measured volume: 0.627 m³
